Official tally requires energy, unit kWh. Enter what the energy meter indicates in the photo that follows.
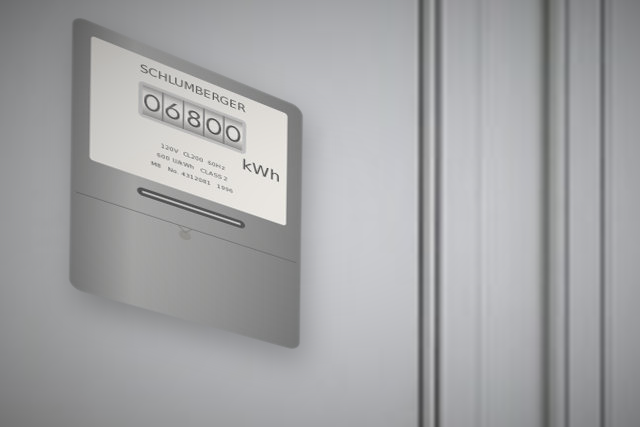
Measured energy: 6800 kWh
